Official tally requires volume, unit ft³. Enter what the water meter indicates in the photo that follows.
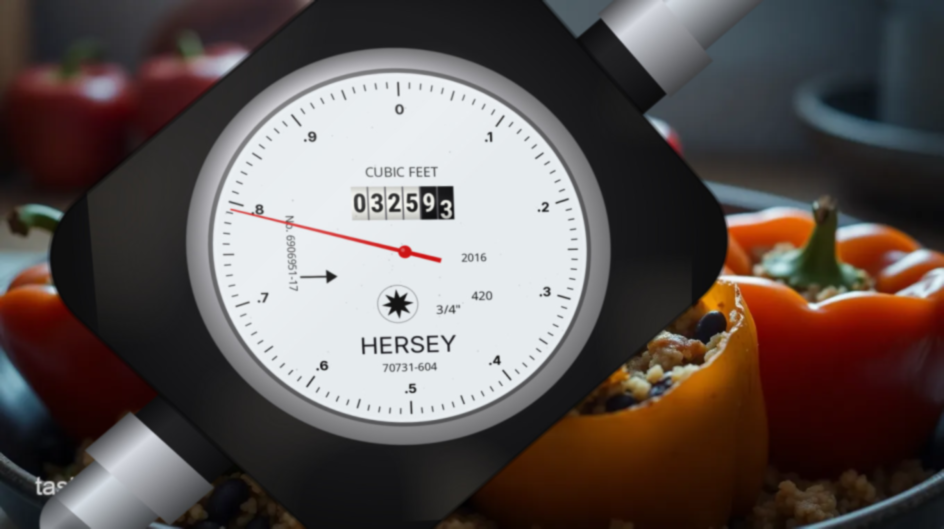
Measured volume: 32592.79 ft³
